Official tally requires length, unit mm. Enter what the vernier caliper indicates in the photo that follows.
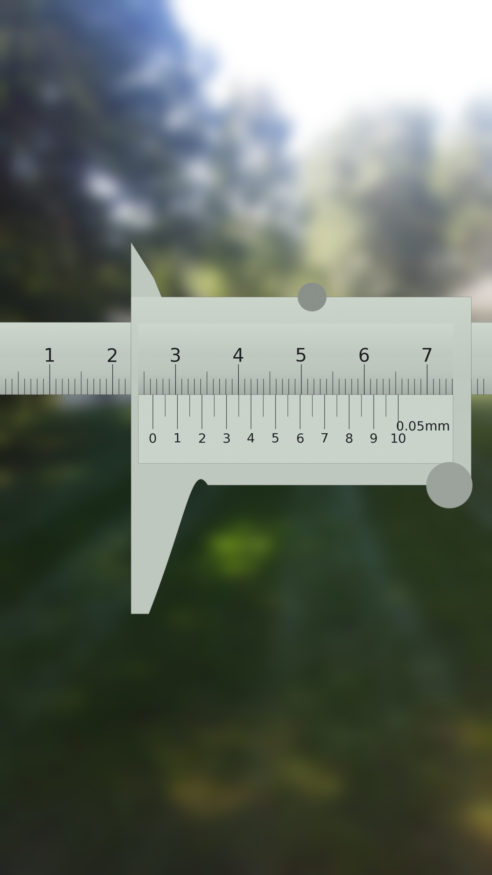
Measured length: 26.4 mm
